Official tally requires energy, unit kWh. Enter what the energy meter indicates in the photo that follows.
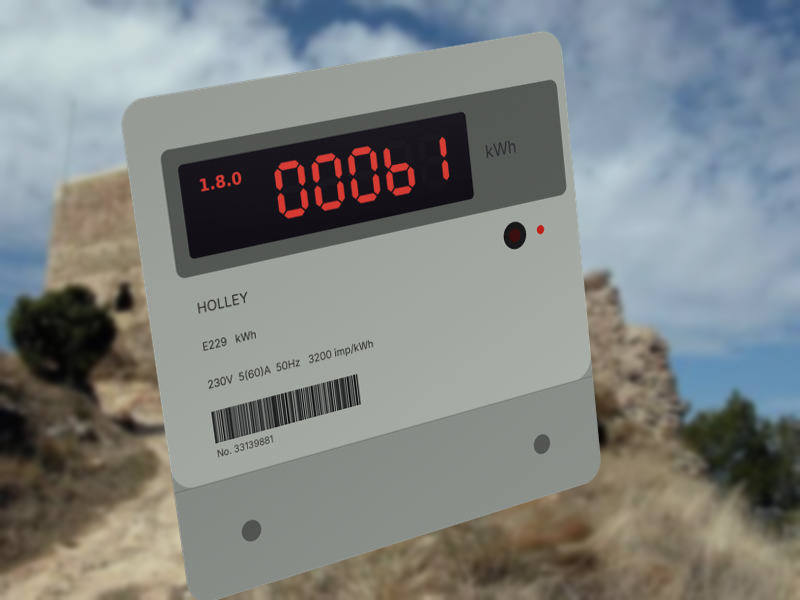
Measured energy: 61 kWh
